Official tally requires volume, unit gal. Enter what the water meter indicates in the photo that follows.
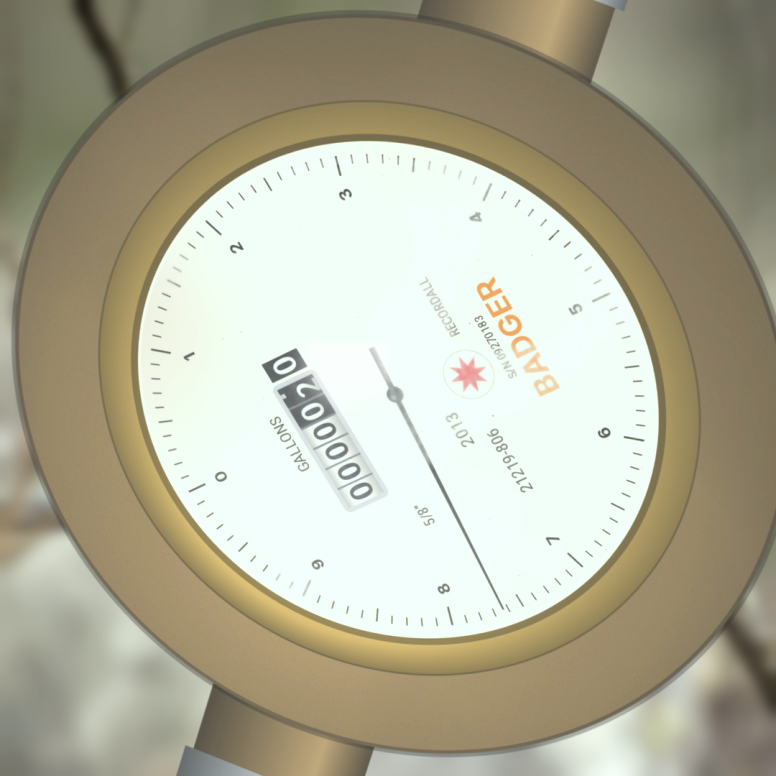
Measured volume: 17.6 gal
